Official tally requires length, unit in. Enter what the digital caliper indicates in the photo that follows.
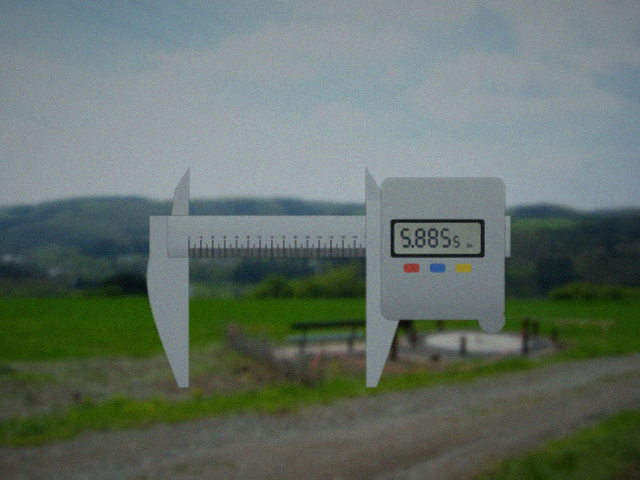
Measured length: 5.8855 in
